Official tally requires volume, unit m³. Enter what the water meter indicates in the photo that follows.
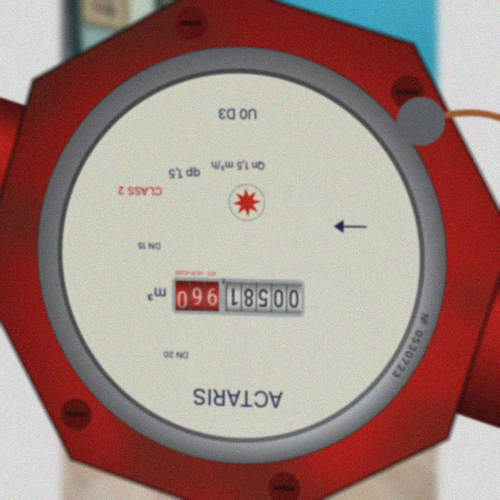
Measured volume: 581.960 m³
